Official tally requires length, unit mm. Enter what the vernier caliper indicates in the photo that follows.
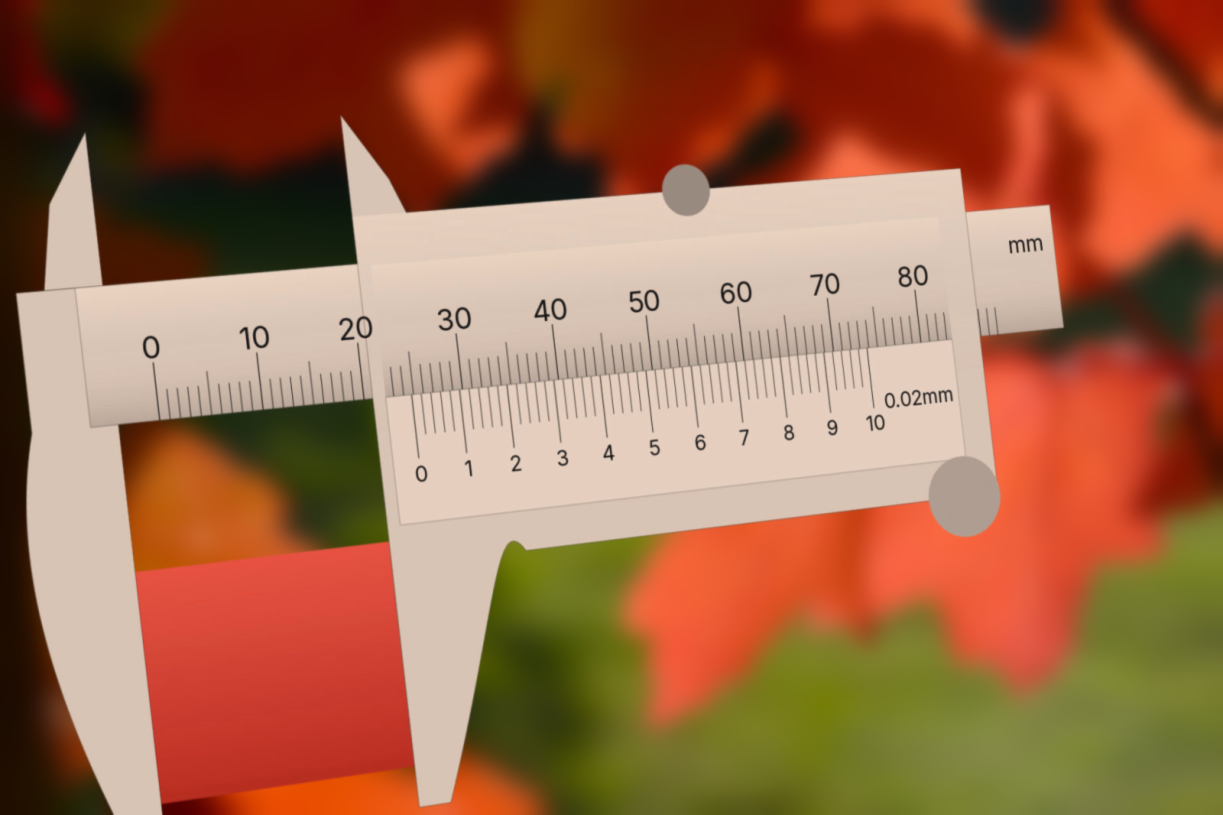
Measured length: 24.8 mm
